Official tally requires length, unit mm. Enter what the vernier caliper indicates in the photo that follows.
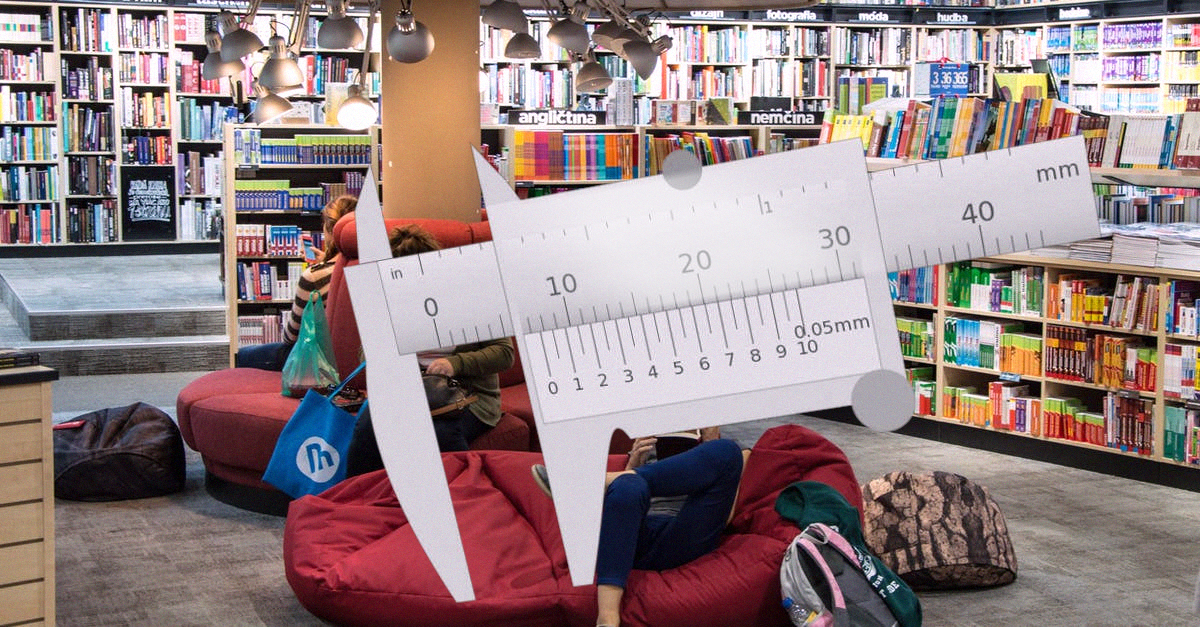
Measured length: 7.7 mm
